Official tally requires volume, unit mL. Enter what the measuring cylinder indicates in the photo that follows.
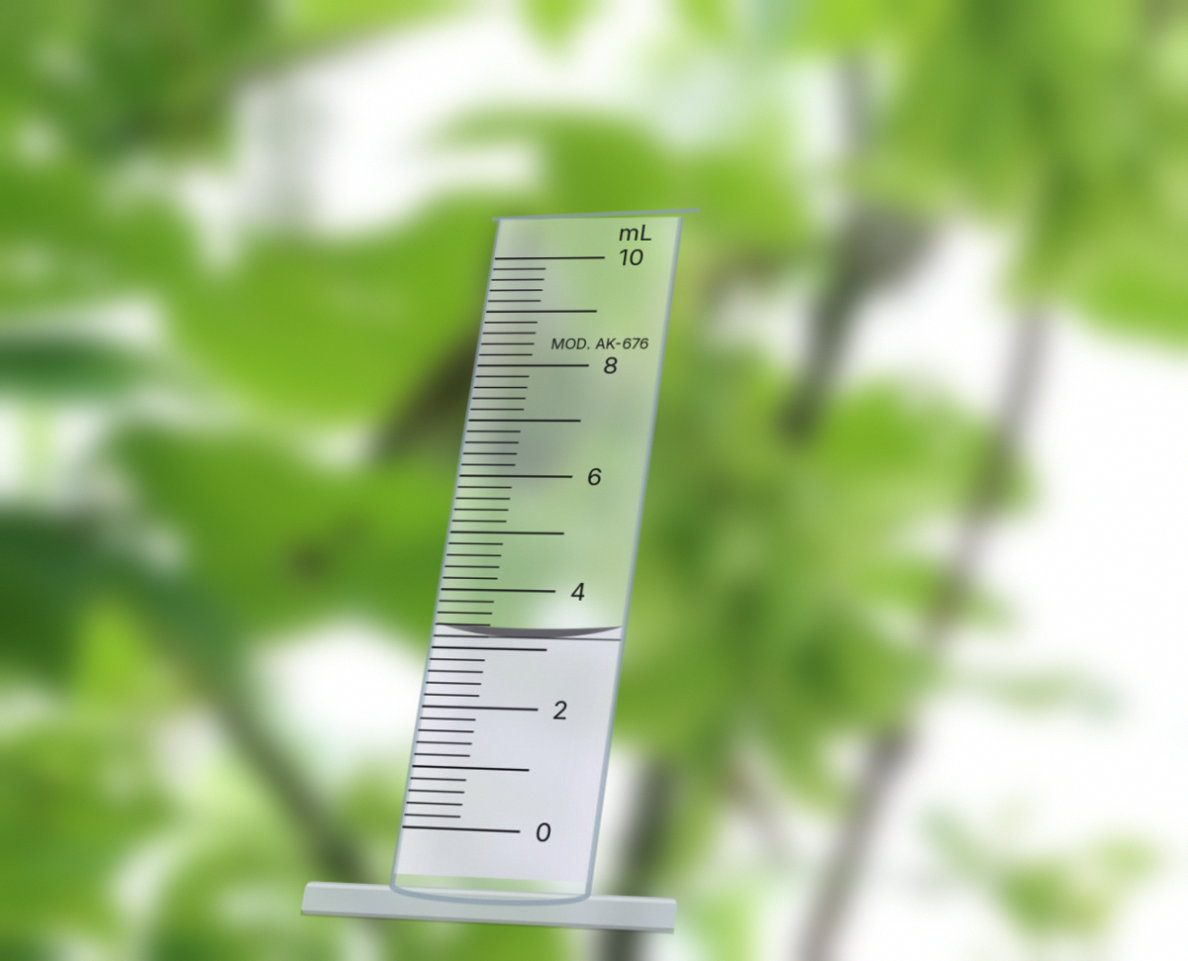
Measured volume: 3.2 mL
